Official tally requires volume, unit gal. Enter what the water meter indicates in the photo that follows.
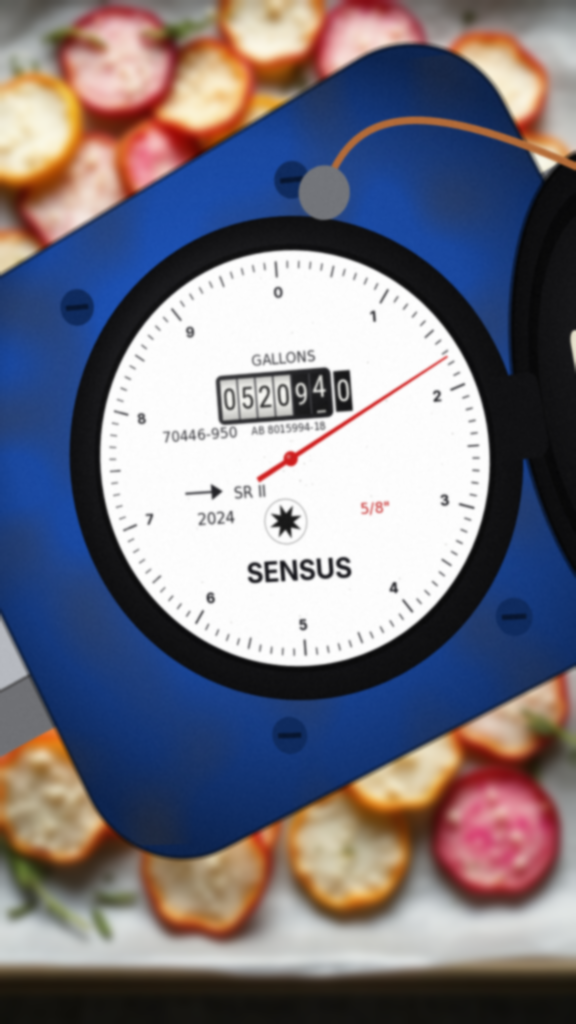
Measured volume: 520941.7 gal
